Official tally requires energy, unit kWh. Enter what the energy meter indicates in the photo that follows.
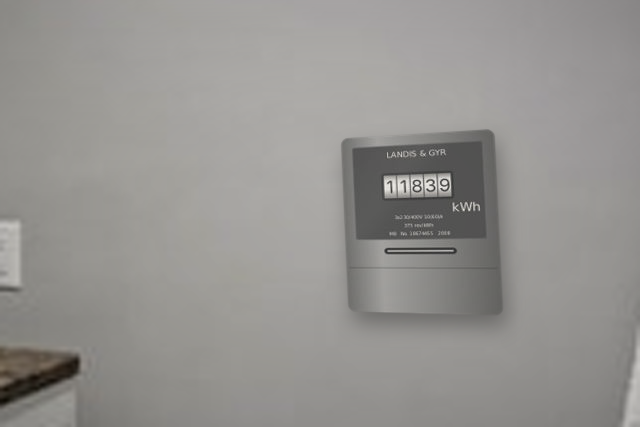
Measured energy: 11839 kWh
